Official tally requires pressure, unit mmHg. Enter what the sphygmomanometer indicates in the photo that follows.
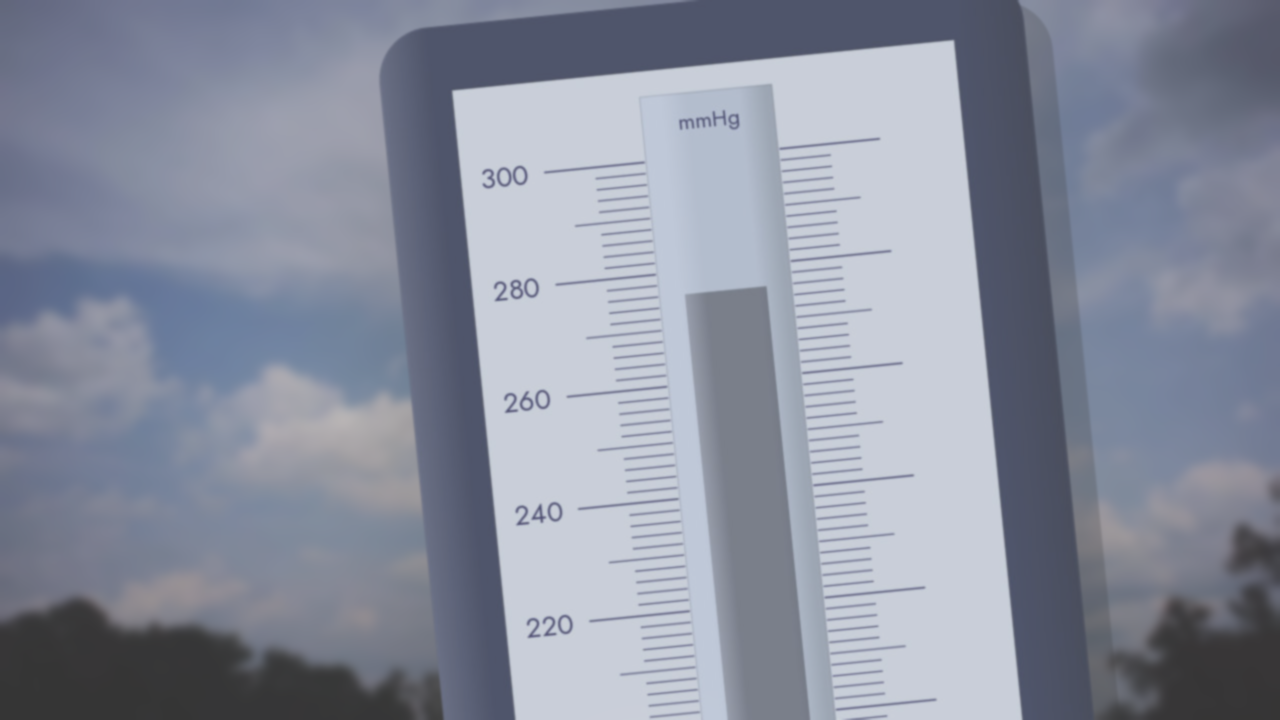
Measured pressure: 276 mmHg
